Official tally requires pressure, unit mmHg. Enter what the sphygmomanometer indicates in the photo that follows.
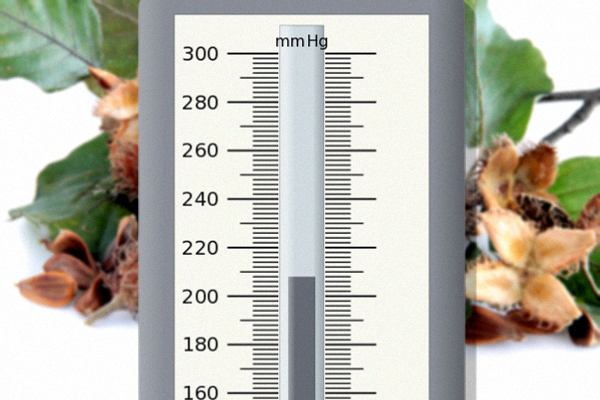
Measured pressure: 208 mmHg
